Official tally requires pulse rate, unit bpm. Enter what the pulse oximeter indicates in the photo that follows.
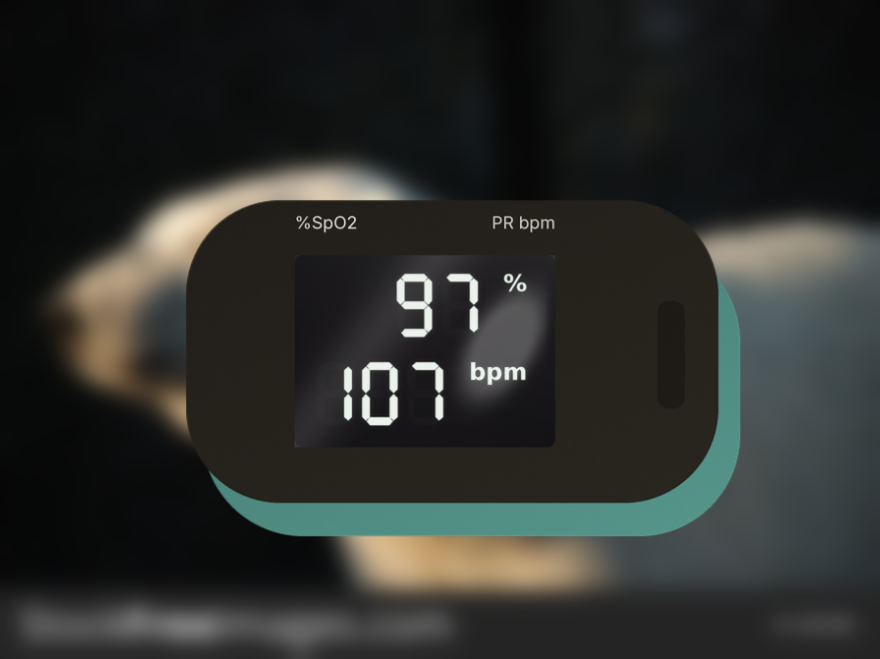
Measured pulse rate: 107 bpm
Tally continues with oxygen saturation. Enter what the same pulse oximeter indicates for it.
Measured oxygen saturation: 97 %
